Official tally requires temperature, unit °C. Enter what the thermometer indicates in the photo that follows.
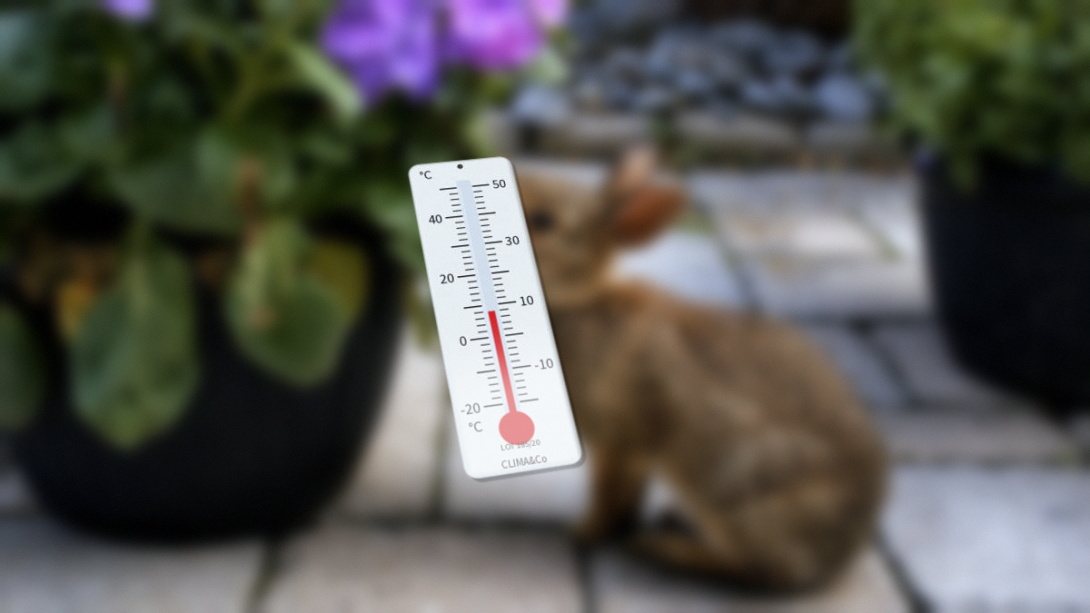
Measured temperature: 8 °C
